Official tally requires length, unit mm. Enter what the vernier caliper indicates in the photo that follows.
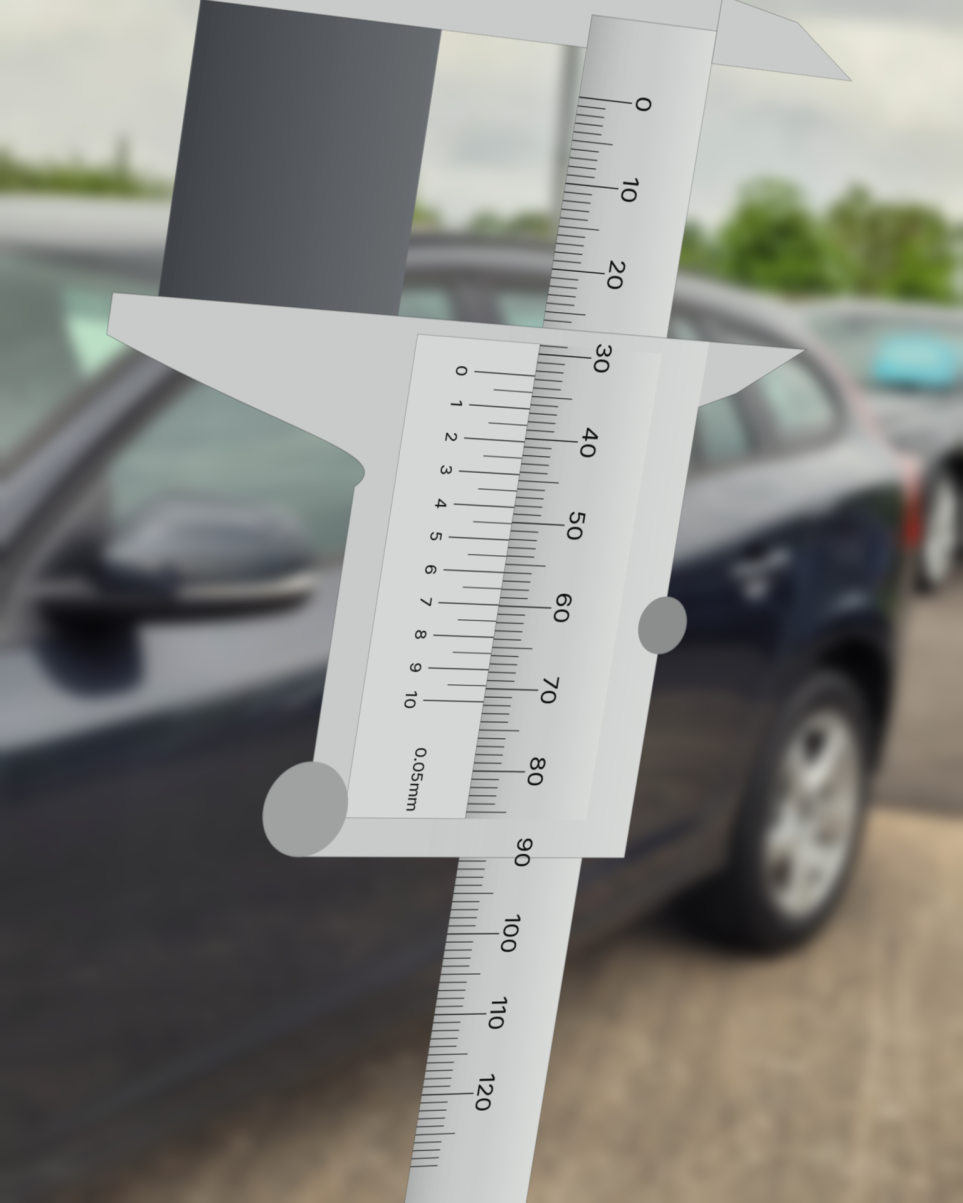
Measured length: 32.6 mm
